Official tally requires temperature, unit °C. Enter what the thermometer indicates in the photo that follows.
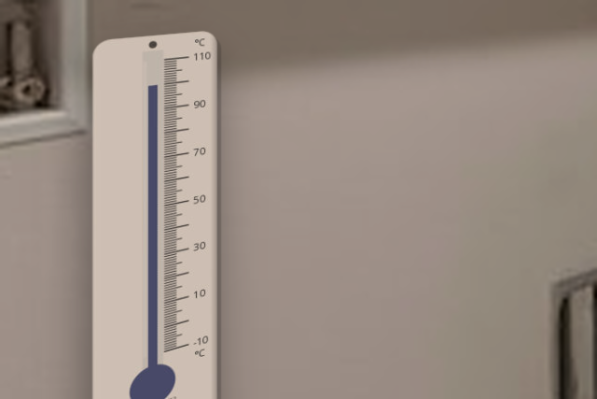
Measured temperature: 100 °C
